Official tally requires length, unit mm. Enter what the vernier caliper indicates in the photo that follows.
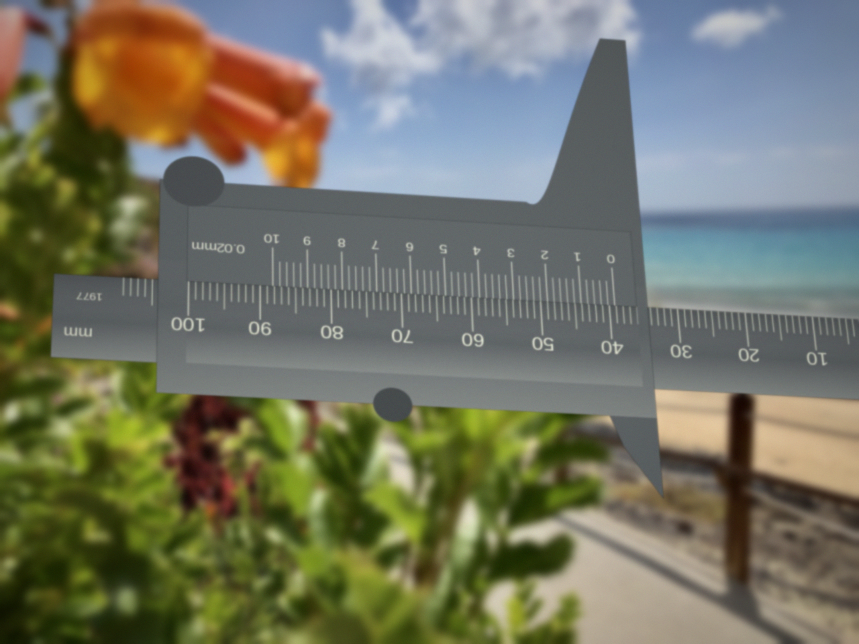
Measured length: 39.2 mm
